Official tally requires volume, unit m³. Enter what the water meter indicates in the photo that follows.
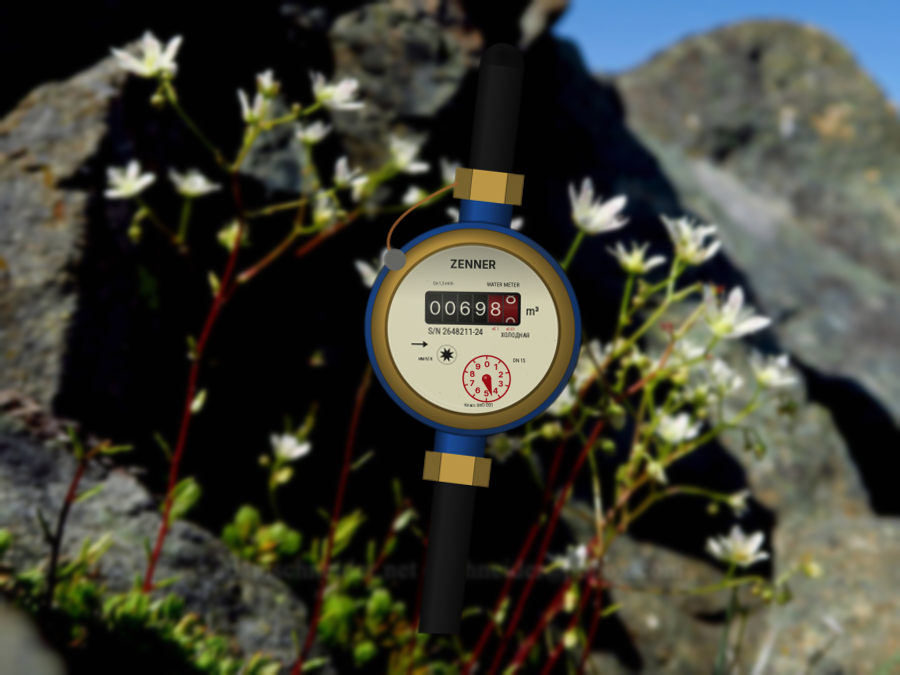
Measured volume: 69.884 m³
